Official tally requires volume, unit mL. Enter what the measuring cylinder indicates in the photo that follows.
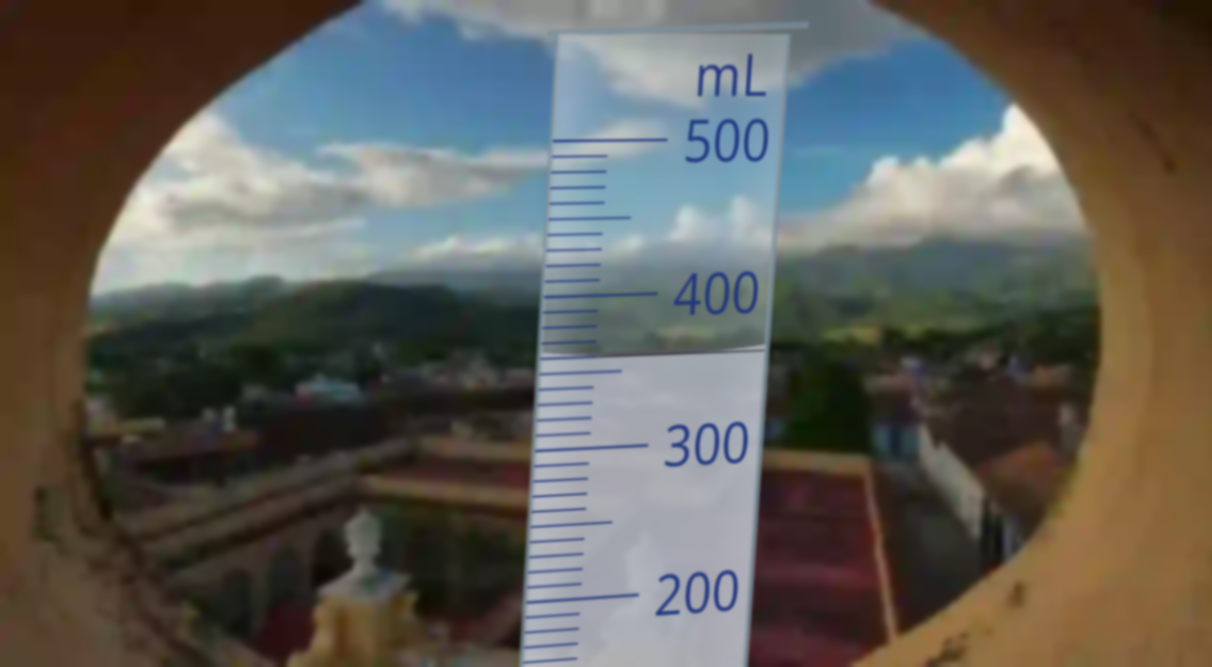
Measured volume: 360 mL
